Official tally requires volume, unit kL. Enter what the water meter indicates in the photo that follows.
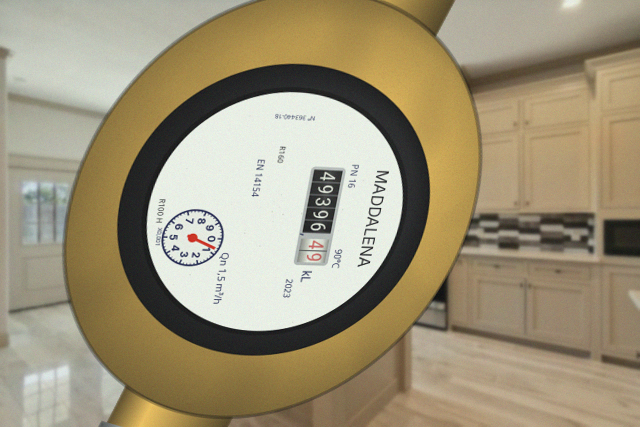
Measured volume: 49396.490 kL
